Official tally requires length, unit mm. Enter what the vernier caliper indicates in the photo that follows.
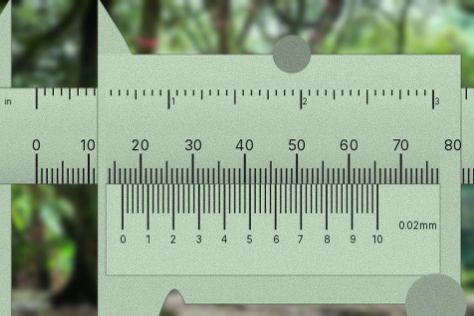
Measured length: 16.5 mm
